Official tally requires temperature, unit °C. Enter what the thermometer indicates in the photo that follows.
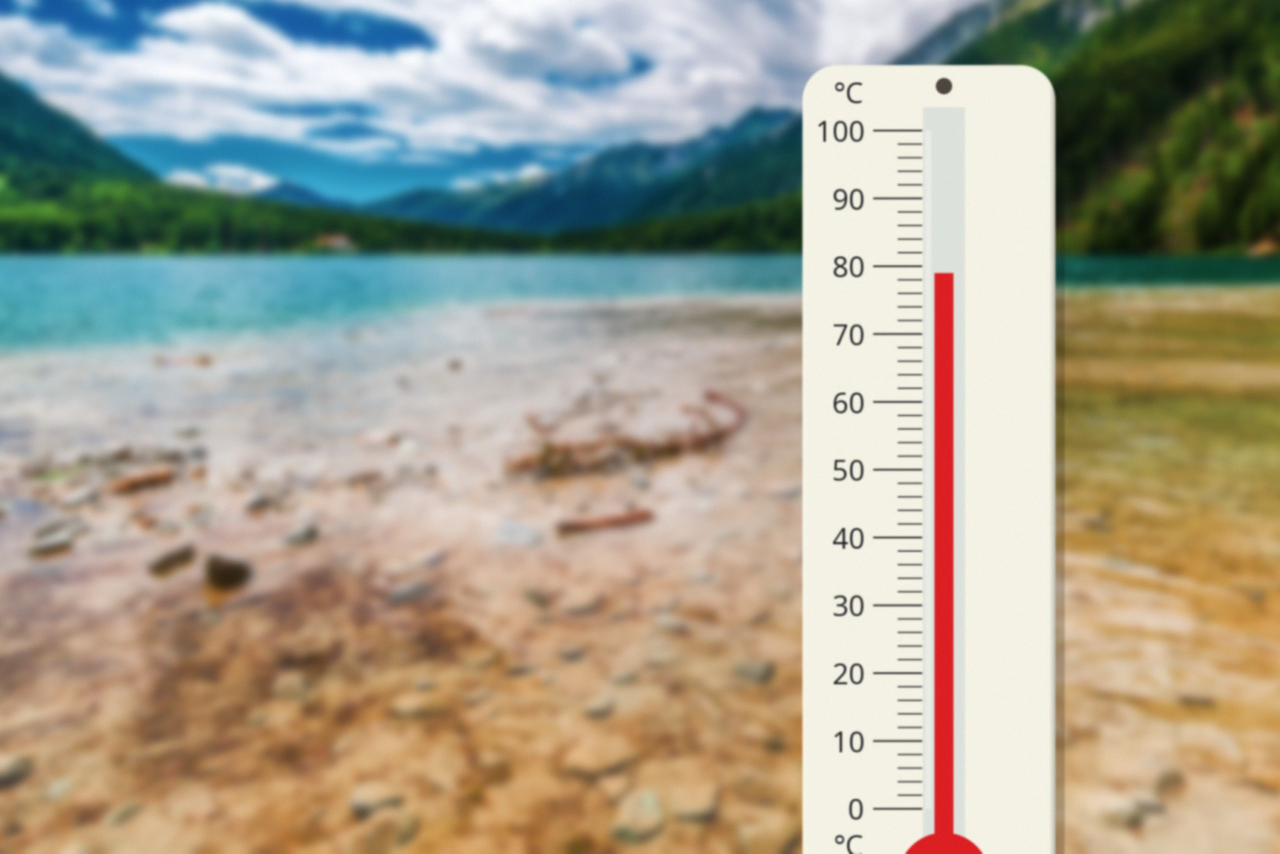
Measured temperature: 79 °C
